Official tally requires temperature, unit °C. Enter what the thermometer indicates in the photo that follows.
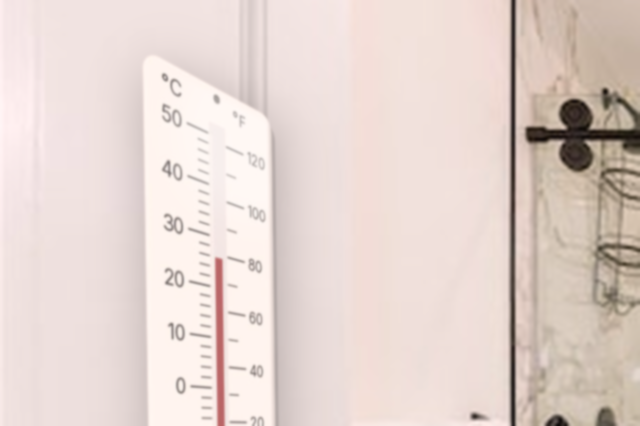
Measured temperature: 26 °C
